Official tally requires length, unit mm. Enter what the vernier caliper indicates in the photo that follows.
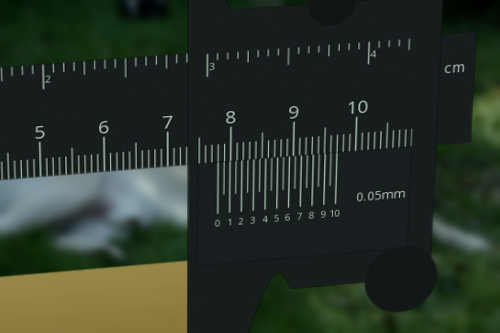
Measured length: 78.0 mm
